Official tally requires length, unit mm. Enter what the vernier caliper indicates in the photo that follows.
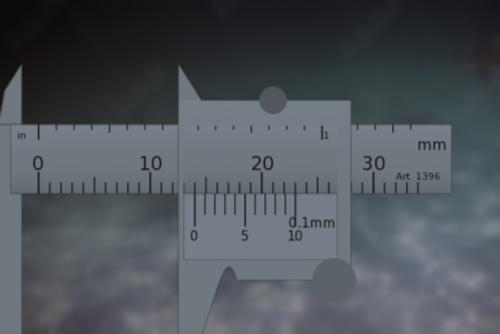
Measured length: 14.0 mm
